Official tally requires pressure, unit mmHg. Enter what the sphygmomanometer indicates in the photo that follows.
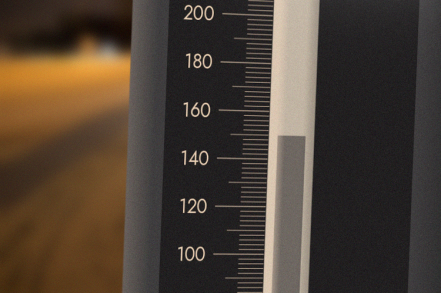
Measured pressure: 150 mmHg
